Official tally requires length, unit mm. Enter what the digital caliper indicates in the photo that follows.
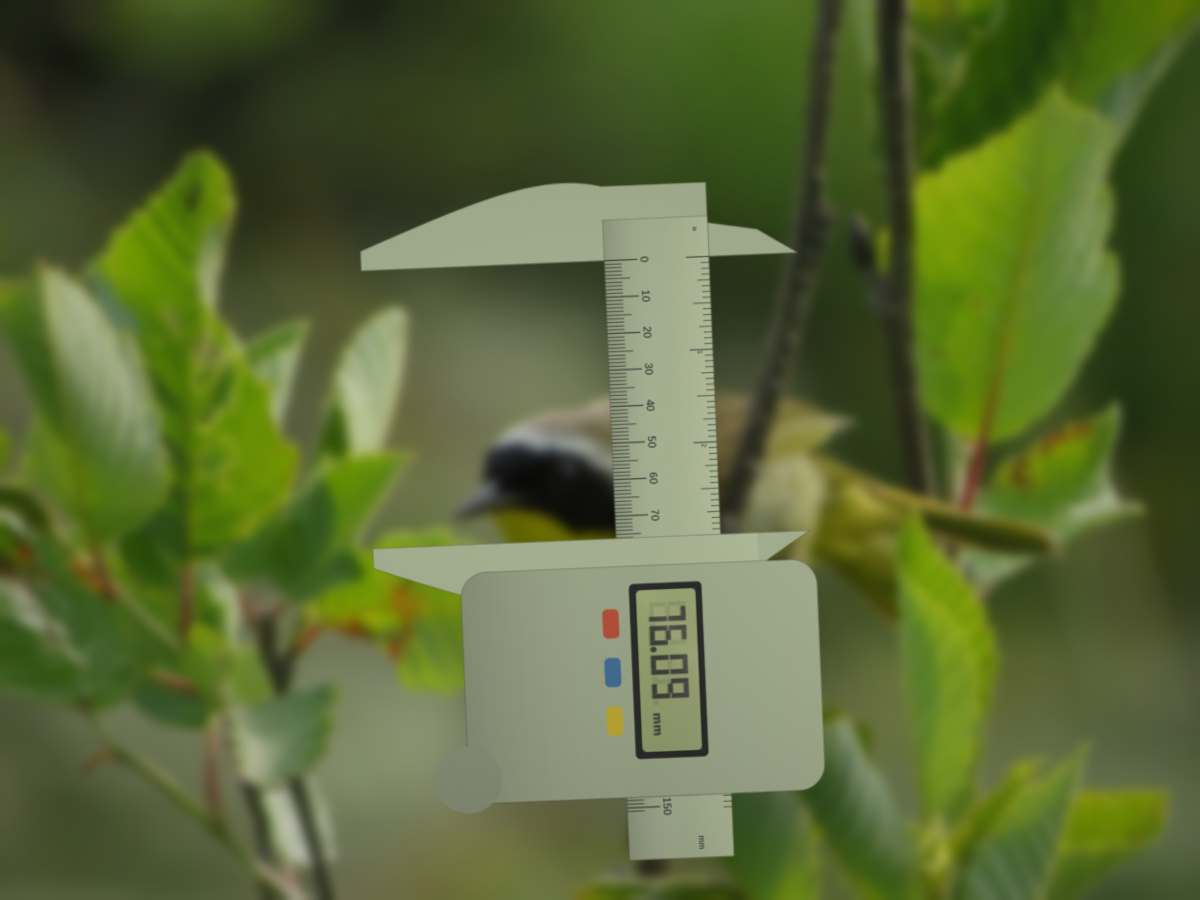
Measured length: 76.09 mm
